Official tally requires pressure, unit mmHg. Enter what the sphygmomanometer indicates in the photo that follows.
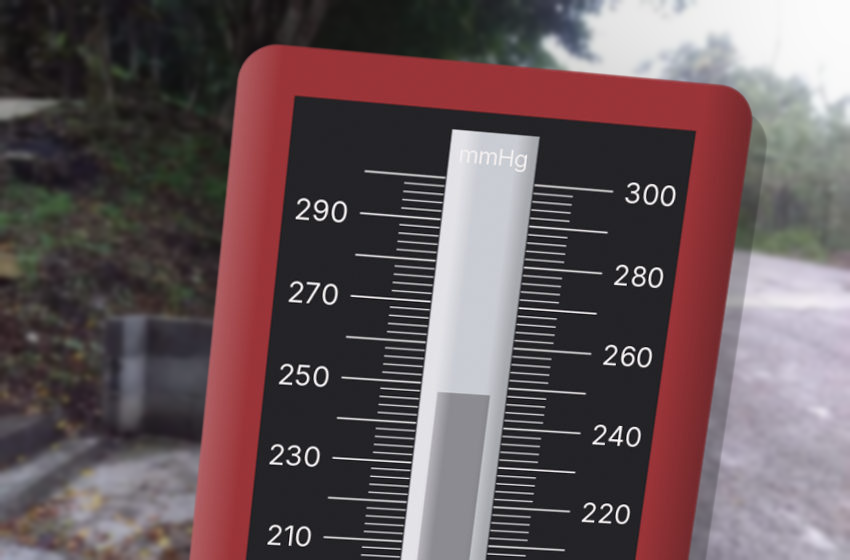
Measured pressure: 248 mmHg
